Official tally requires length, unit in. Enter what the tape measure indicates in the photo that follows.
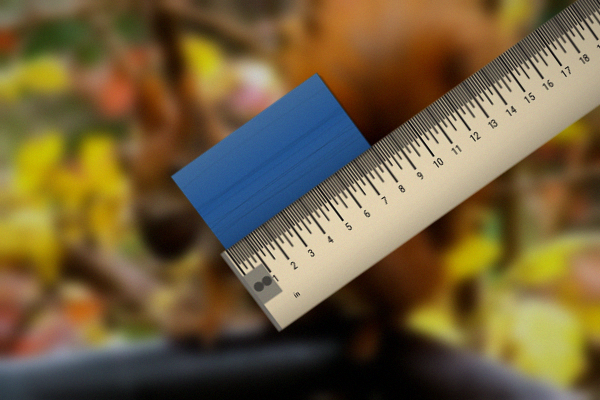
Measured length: 8 in
